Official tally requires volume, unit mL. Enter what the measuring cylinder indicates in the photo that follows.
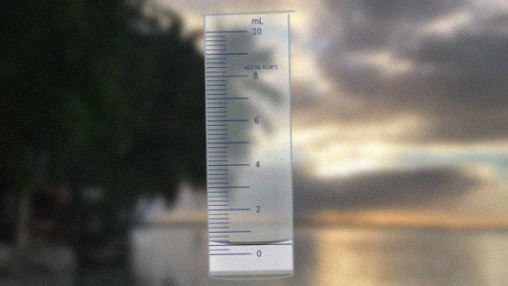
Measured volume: 0.4 mL
